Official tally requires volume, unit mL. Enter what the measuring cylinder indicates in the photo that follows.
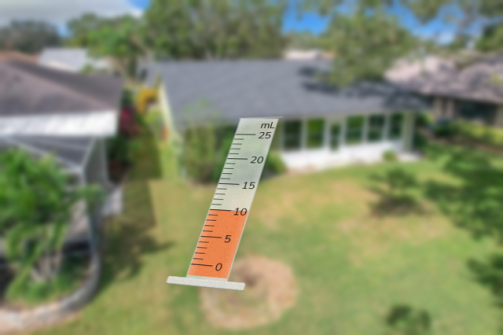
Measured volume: 10 mL
